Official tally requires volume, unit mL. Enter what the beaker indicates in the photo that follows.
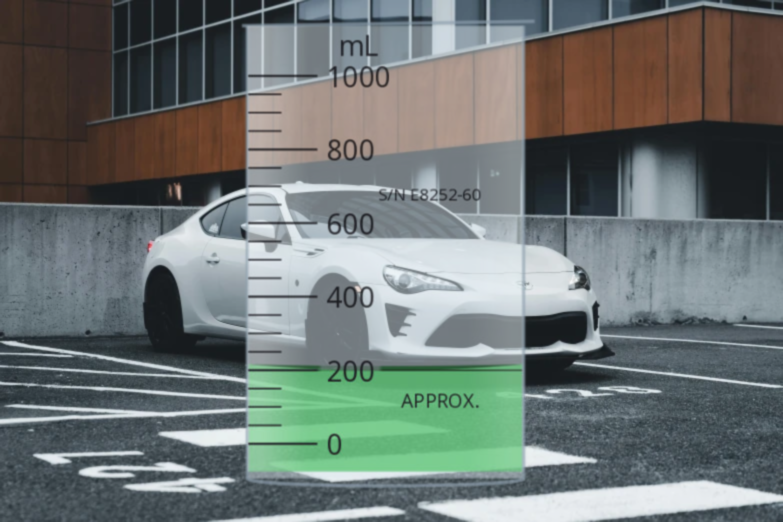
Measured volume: 200 mL
